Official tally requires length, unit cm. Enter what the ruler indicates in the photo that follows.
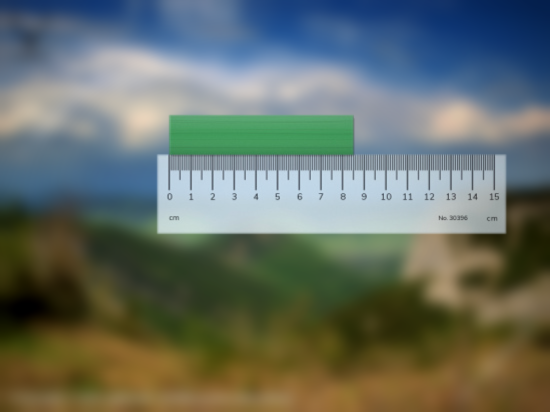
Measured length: 8.5 cm
